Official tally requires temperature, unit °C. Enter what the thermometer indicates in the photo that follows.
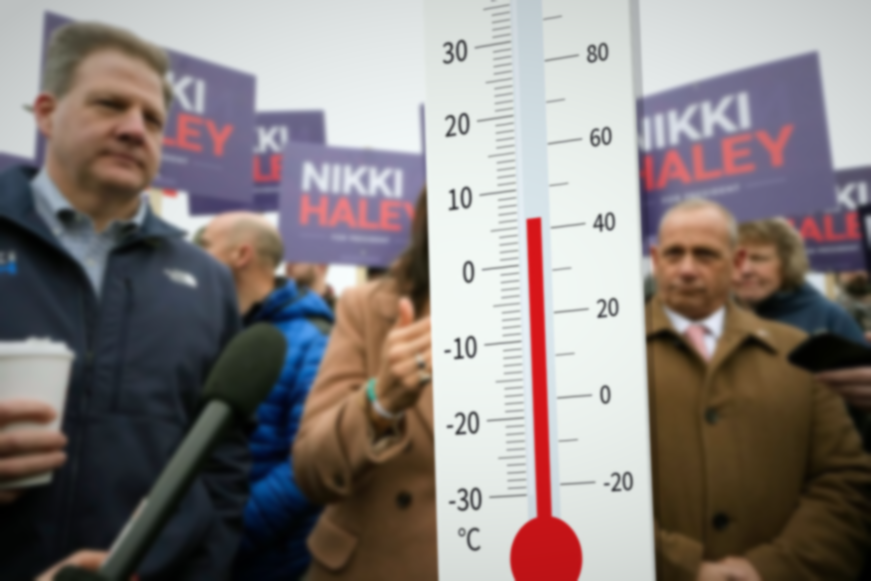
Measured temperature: 6 °C
